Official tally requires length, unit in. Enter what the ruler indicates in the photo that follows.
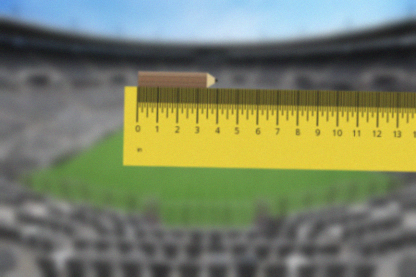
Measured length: 4 in
